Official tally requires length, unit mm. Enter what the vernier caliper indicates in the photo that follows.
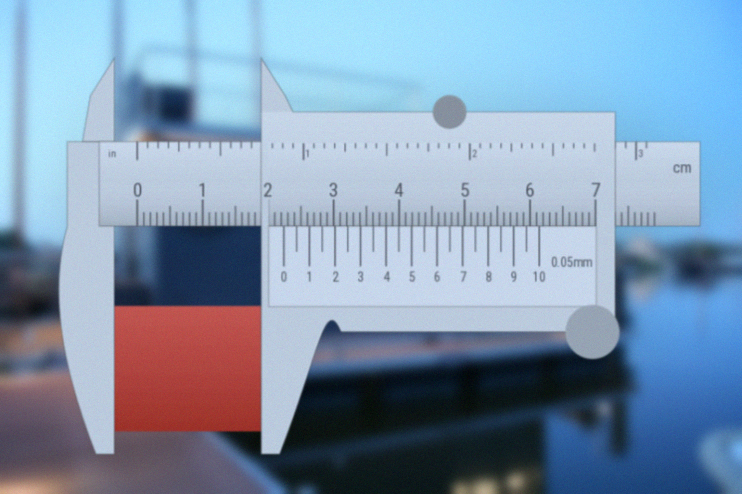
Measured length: 22.4 mm
